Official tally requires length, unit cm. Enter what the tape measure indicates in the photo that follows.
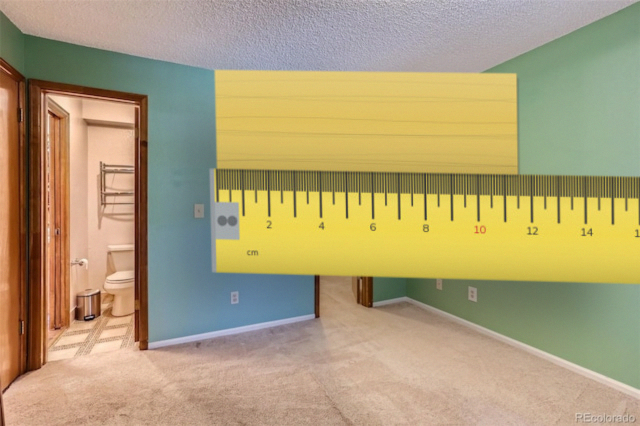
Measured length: 11.5 cm
